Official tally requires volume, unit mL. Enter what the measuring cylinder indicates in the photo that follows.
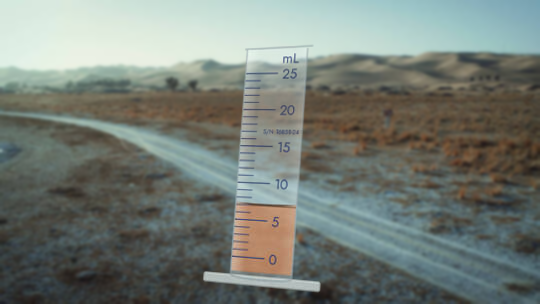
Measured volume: 7 mL
